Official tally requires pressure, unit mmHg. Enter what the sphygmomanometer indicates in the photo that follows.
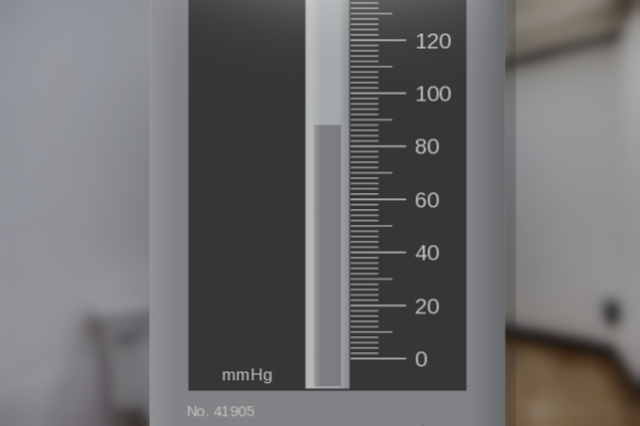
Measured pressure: 88 mmHg
